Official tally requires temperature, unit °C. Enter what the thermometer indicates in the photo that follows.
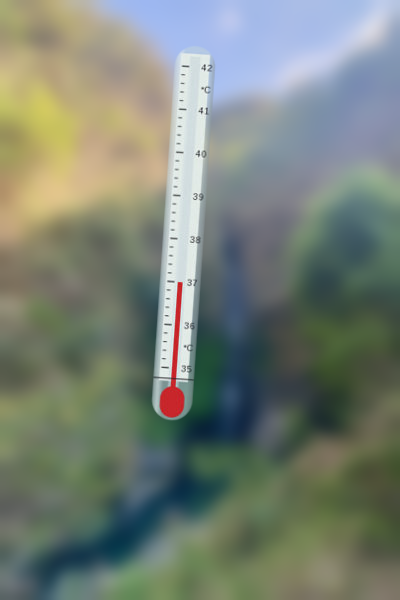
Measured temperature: 37 °C
